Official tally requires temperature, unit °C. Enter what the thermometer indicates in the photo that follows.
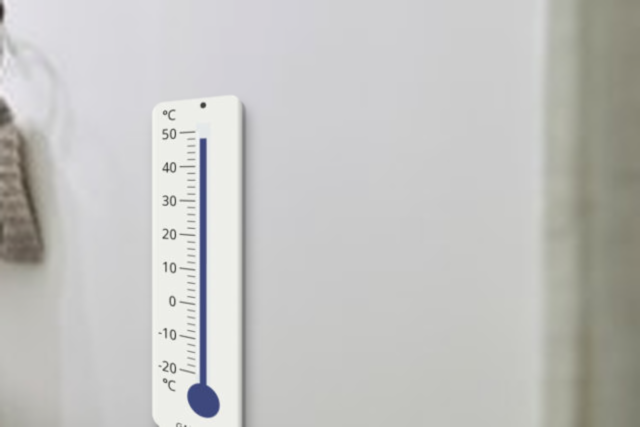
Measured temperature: 48 °C
